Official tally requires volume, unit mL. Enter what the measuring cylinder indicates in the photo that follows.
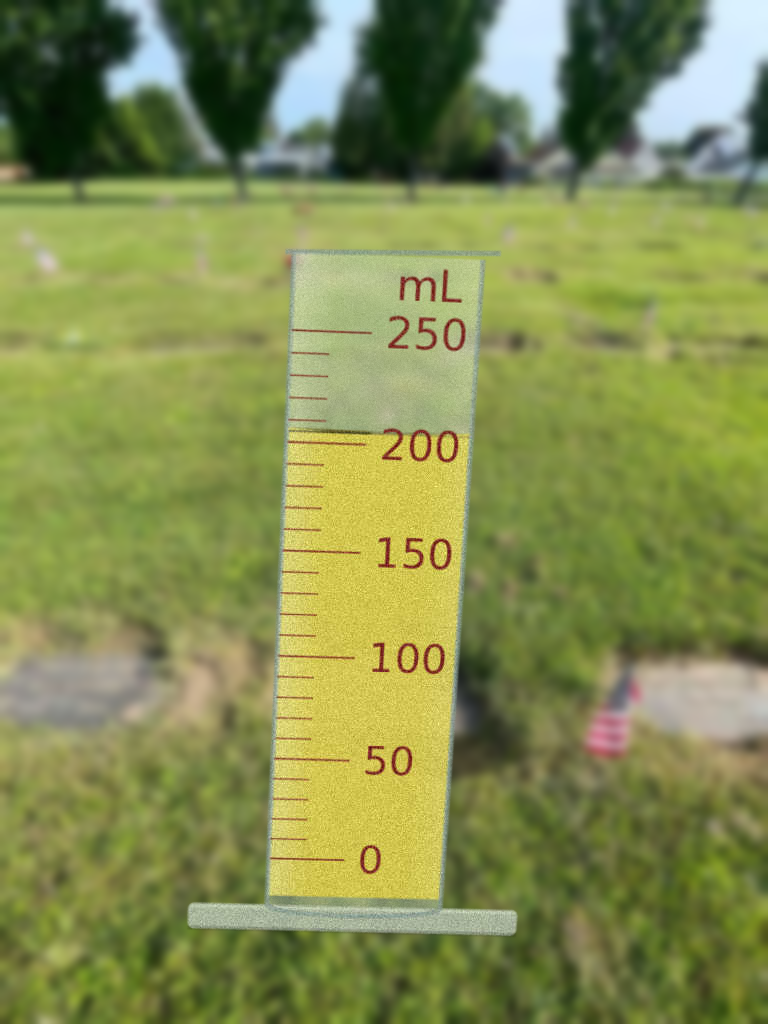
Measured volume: 205 mL
